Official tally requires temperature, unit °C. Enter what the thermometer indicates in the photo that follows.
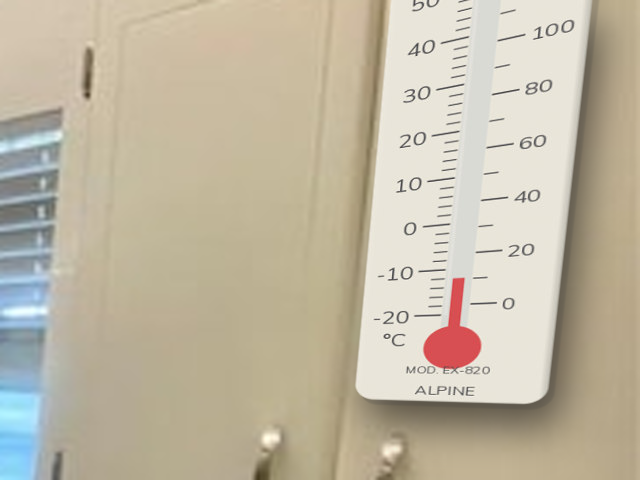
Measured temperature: -12 °C
